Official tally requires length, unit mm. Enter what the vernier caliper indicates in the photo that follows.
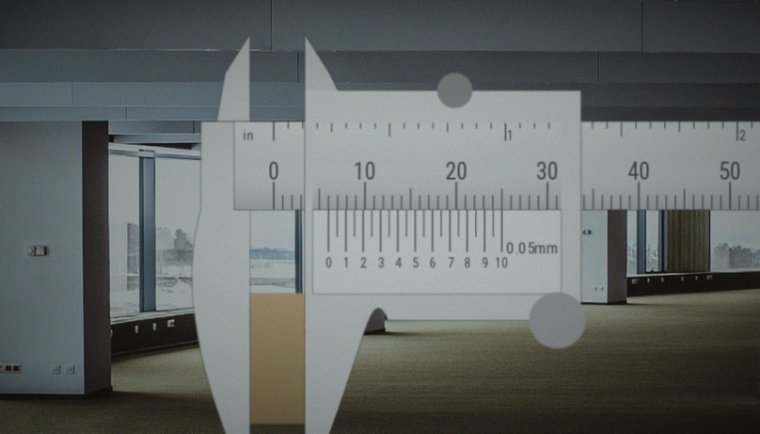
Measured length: 6.0 mm
